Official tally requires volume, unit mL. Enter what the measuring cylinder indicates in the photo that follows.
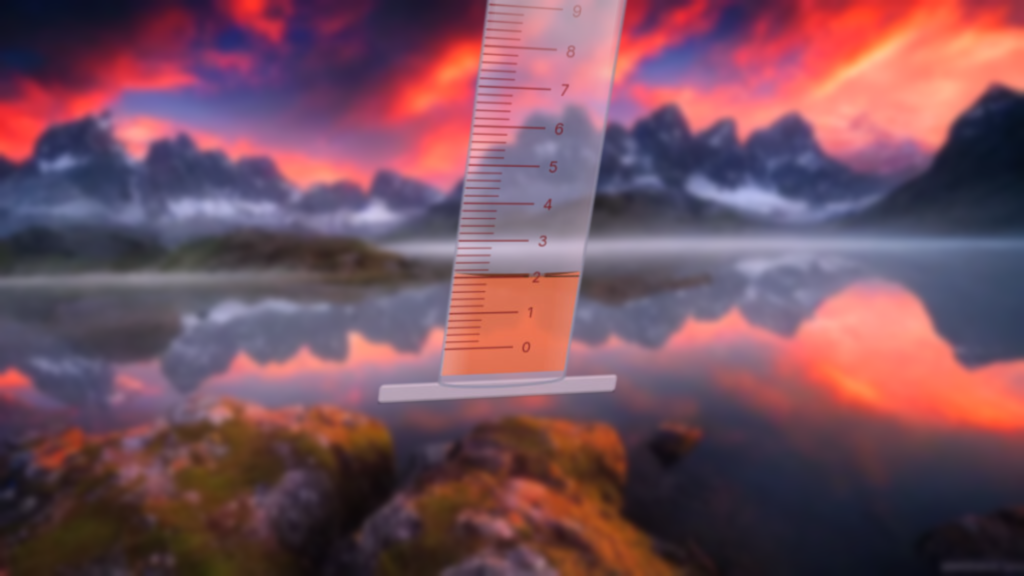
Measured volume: 2 mL
